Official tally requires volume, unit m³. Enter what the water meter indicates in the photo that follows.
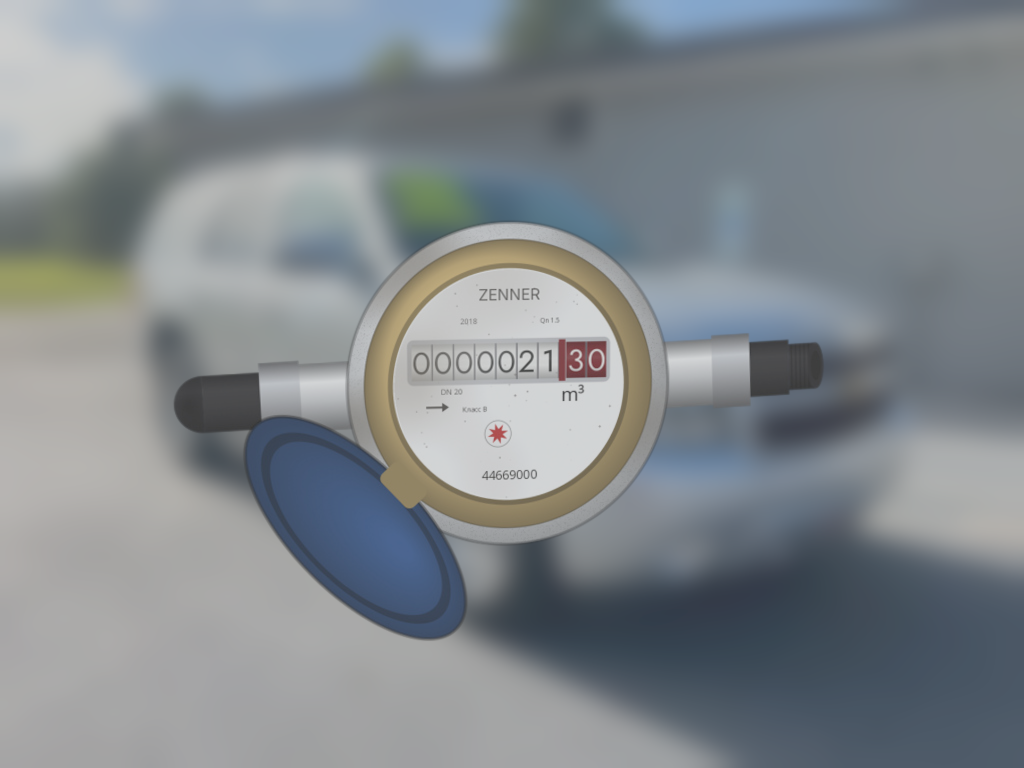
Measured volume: 21.30 m³
